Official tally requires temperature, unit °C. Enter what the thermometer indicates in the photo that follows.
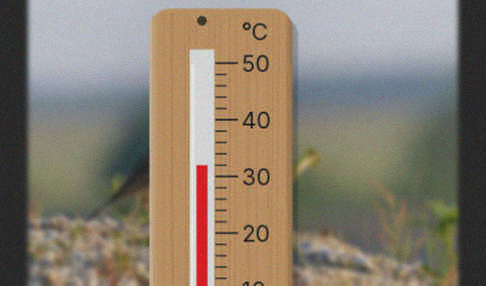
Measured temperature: 32 °C
